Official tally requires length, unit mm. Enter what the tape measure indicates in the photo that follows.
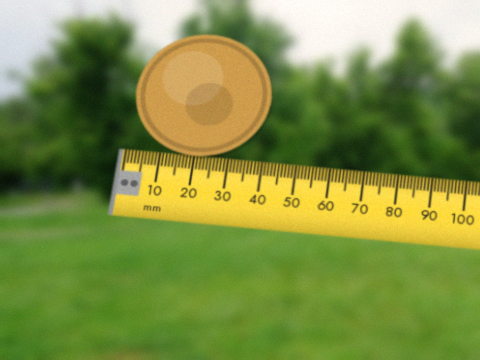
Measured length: 40 mm
